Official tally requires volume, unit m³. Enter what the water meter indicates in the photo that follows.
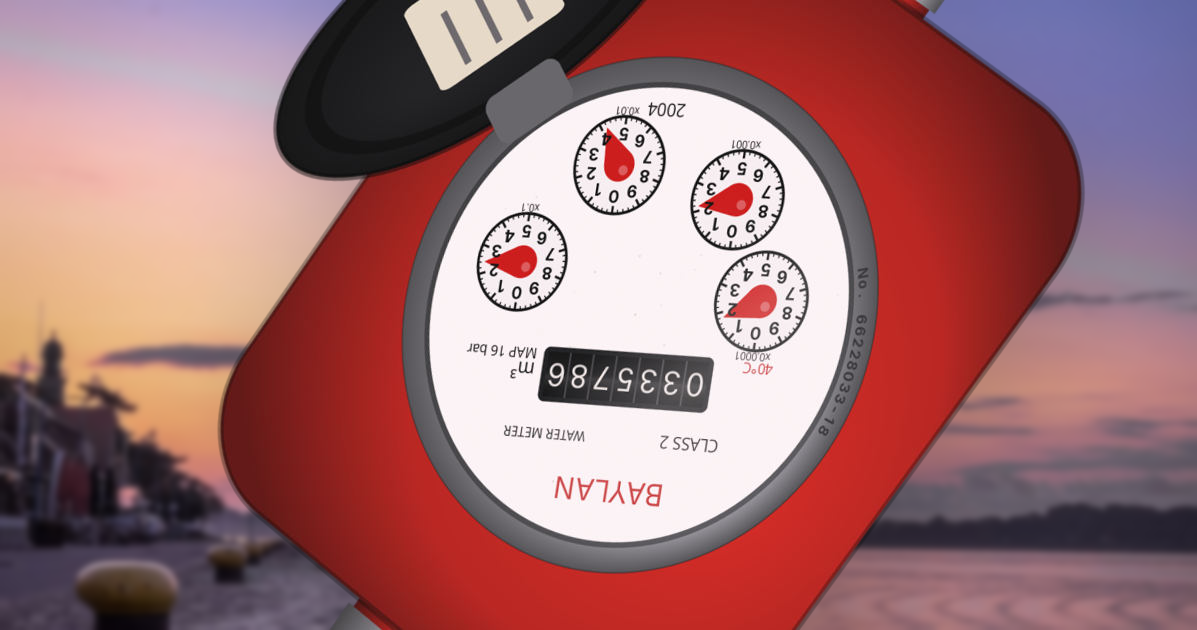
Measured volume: 335786.2421 m³
